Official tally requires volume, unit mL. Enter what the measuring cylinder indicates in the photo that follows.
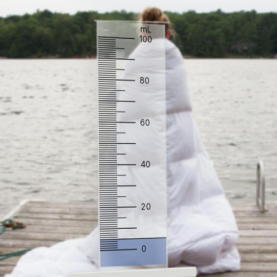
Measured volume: 5 mL
